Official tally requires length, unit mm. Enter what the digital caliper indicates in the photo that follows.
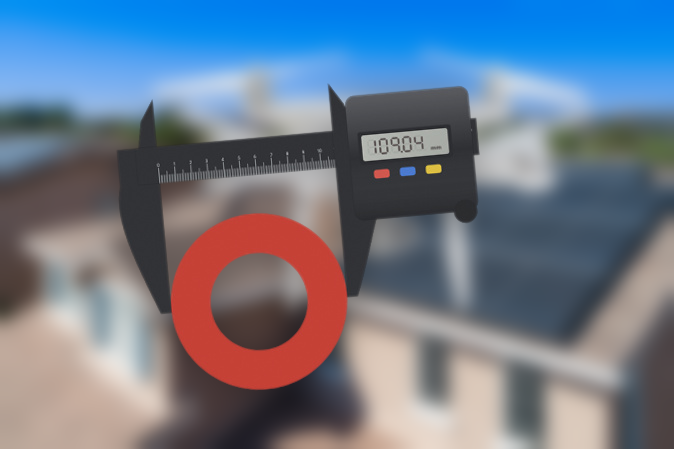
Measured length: 109.04 mm
